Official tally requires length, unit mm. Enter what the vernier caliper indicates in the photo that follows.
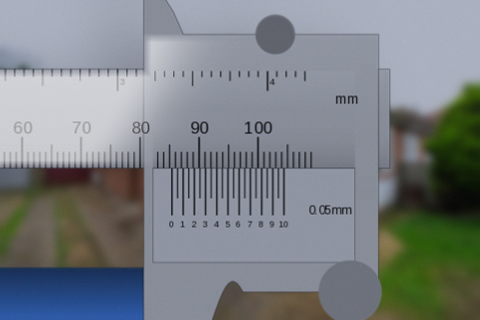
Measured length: 85.4 mm
